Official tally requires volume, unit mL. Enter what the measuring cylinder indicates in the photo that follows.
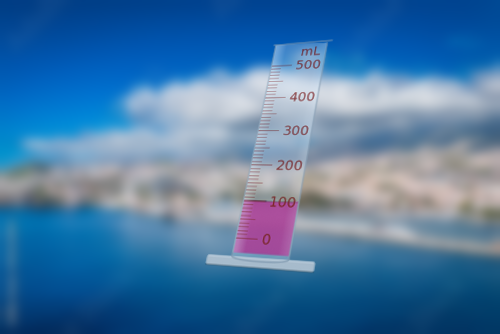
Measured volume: 100 mL
